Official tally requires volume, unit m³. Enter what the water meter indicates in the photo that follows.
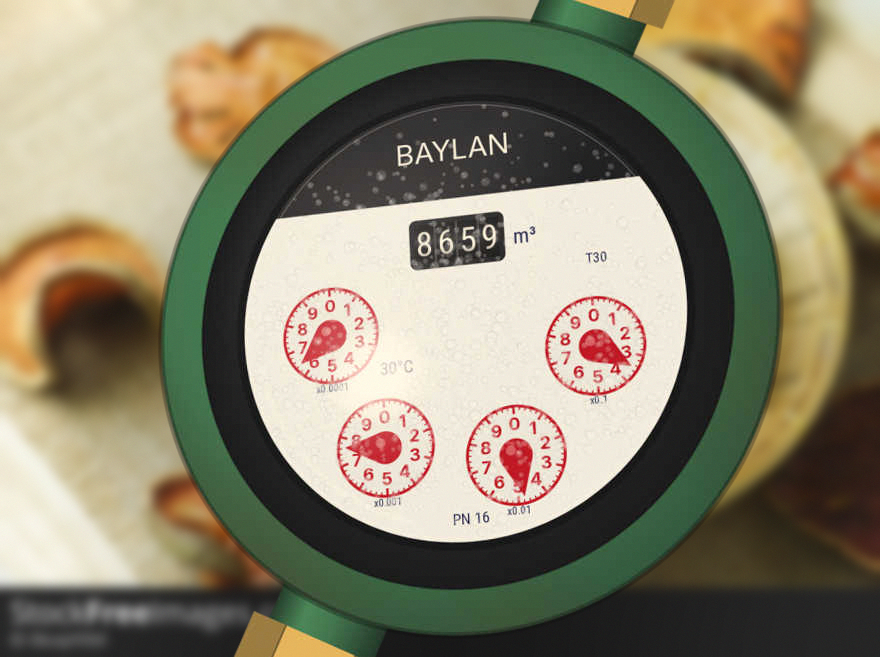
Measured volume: 8659.3476 m³
